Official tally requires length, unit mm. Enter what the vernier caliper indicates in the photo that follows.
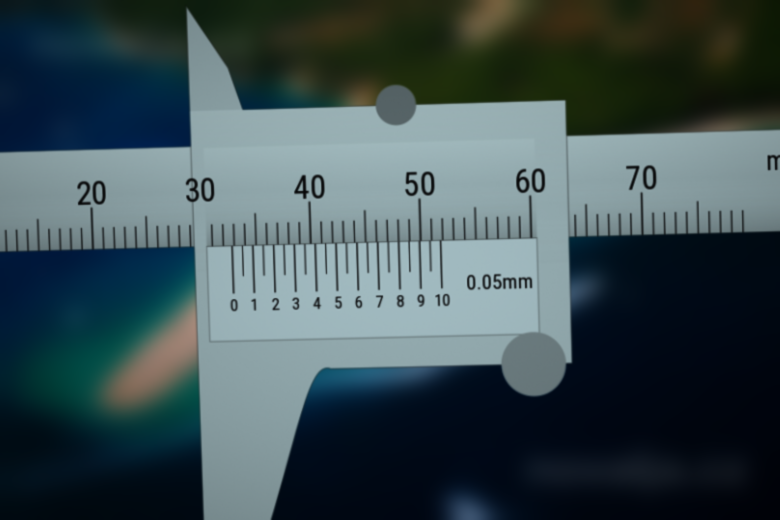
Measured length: 32.8 mm
